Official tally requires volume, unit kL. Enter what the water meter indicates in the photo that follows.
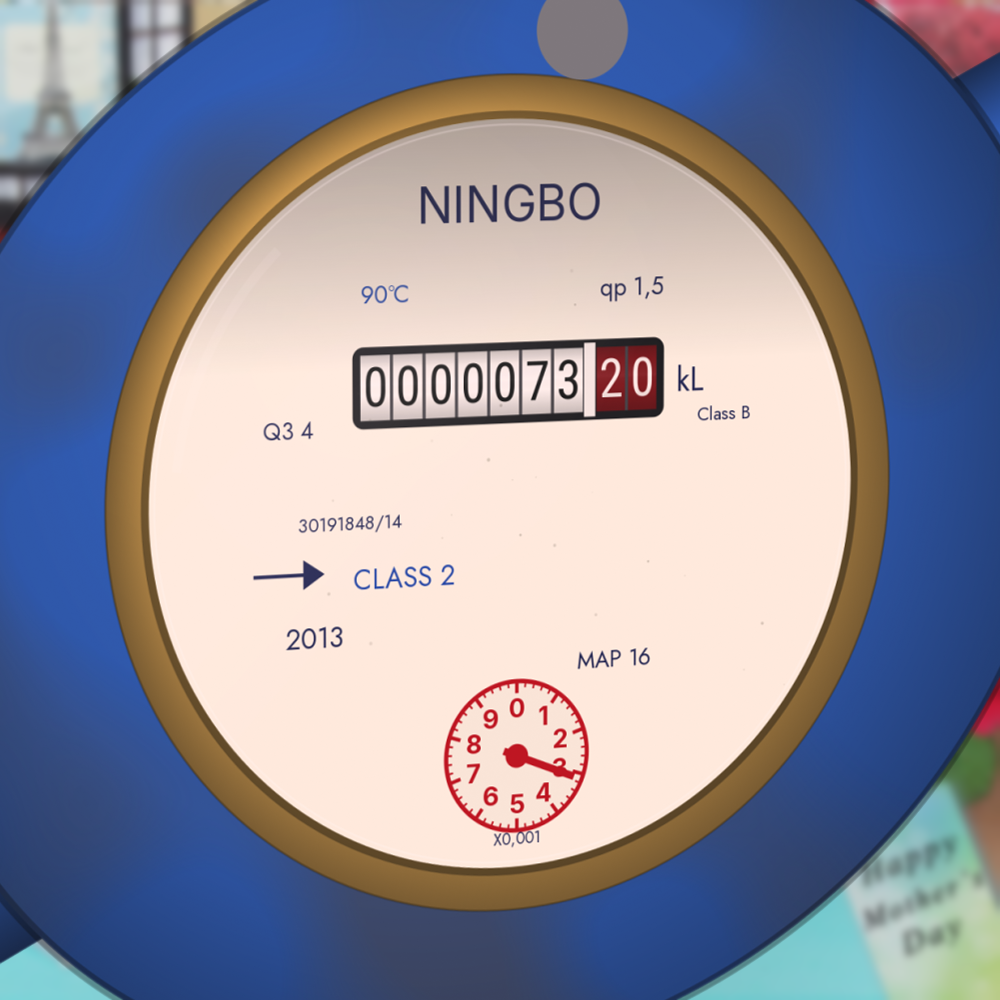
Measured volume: 73.203 kL
